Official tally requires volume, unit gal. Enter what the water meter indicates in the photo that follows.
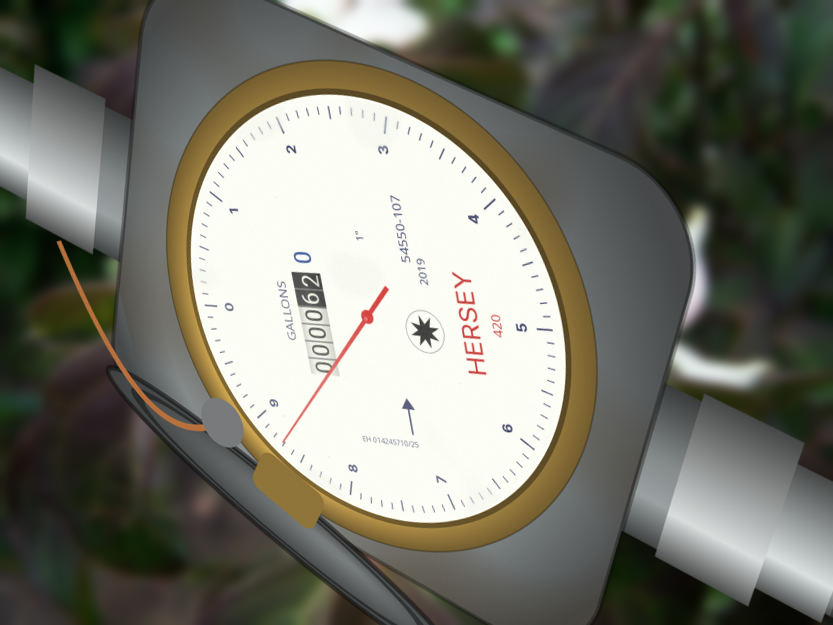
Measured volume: 618.7 gal
